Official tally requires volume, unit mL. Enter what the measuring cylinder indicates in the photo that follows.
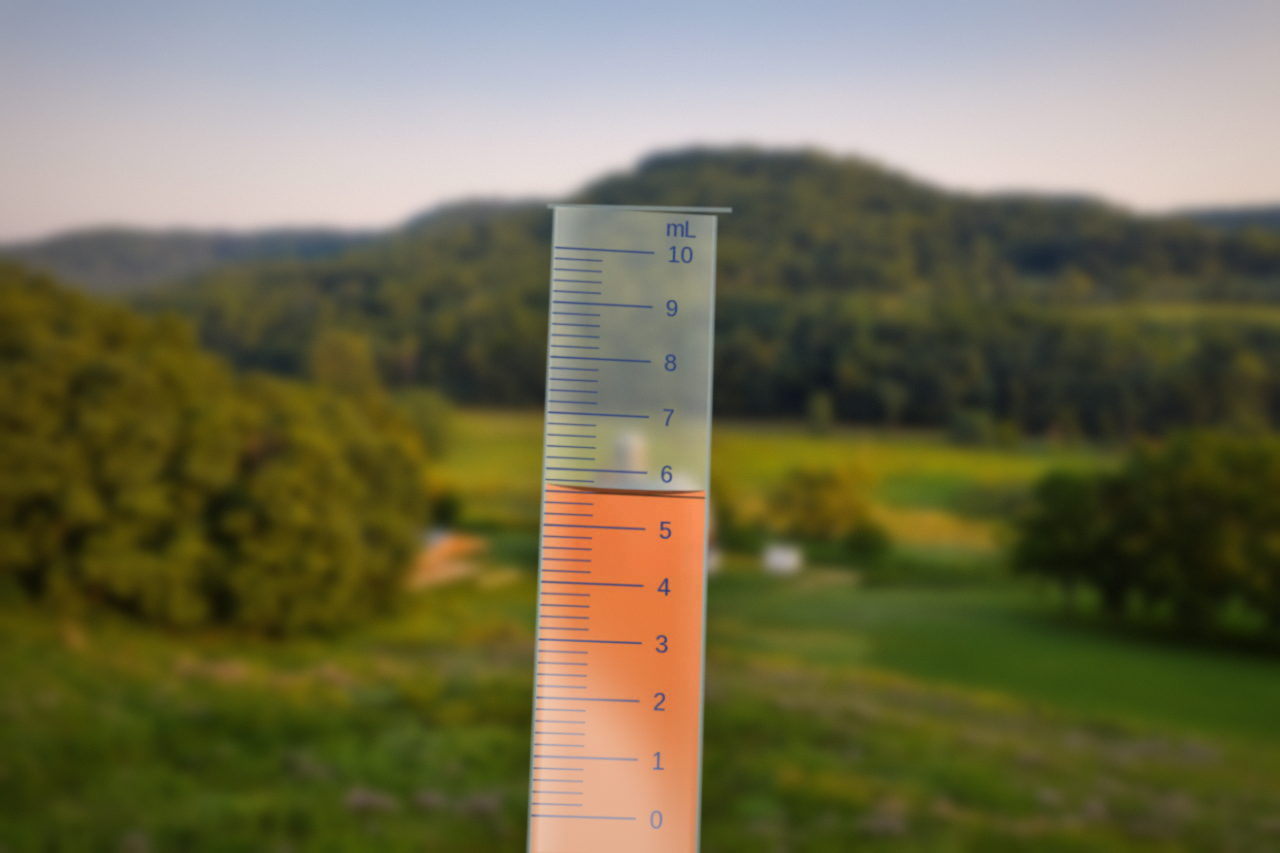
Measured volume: 5.6 mL
